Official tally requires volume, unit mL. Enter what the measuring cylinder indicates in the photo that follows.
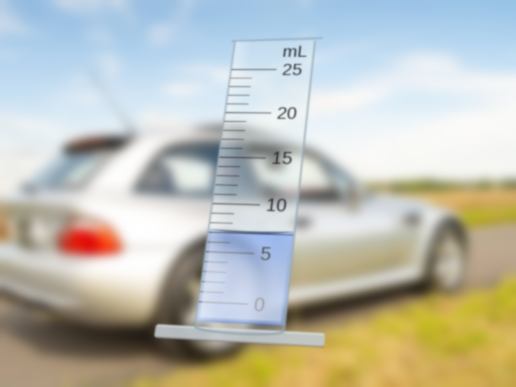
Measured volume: 7 mL
